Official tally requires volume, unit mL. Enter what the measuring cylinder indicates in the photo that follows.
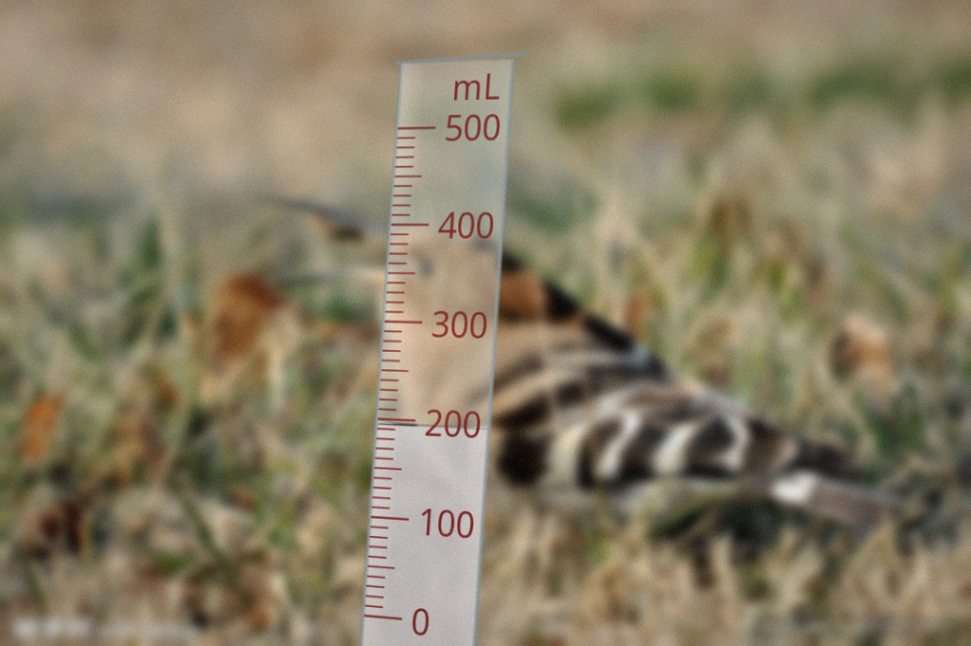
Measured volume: 195 mL
